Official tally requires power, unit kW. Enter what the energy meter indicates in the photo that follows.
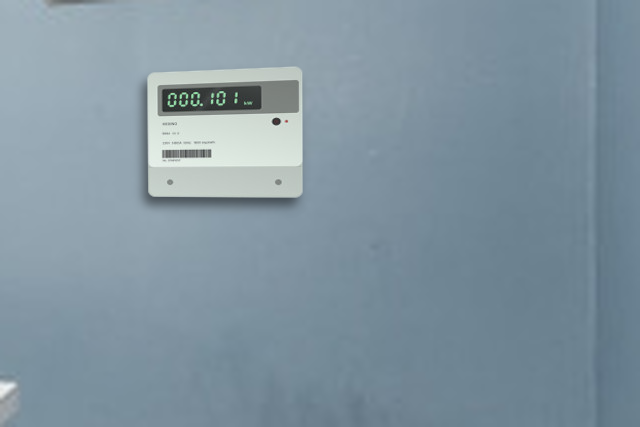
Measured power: 0.101 kW
